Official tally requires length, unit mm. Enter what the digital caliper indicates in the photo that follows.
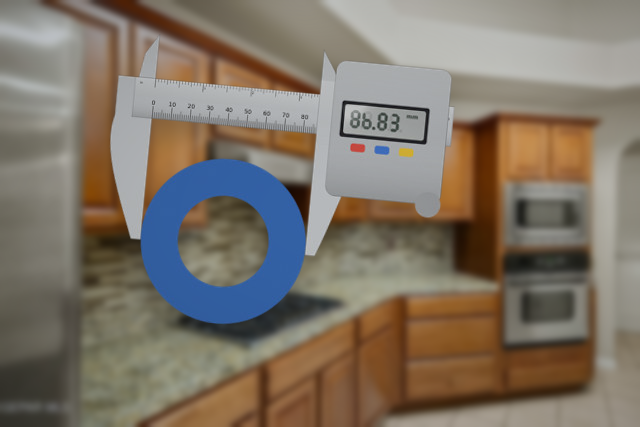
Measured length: 86.83 mm
